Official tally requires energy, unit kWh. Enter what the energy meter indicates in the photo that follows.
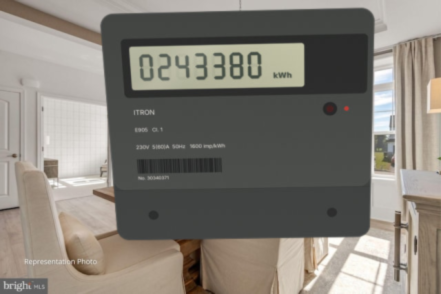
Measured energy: 243380 kWh
